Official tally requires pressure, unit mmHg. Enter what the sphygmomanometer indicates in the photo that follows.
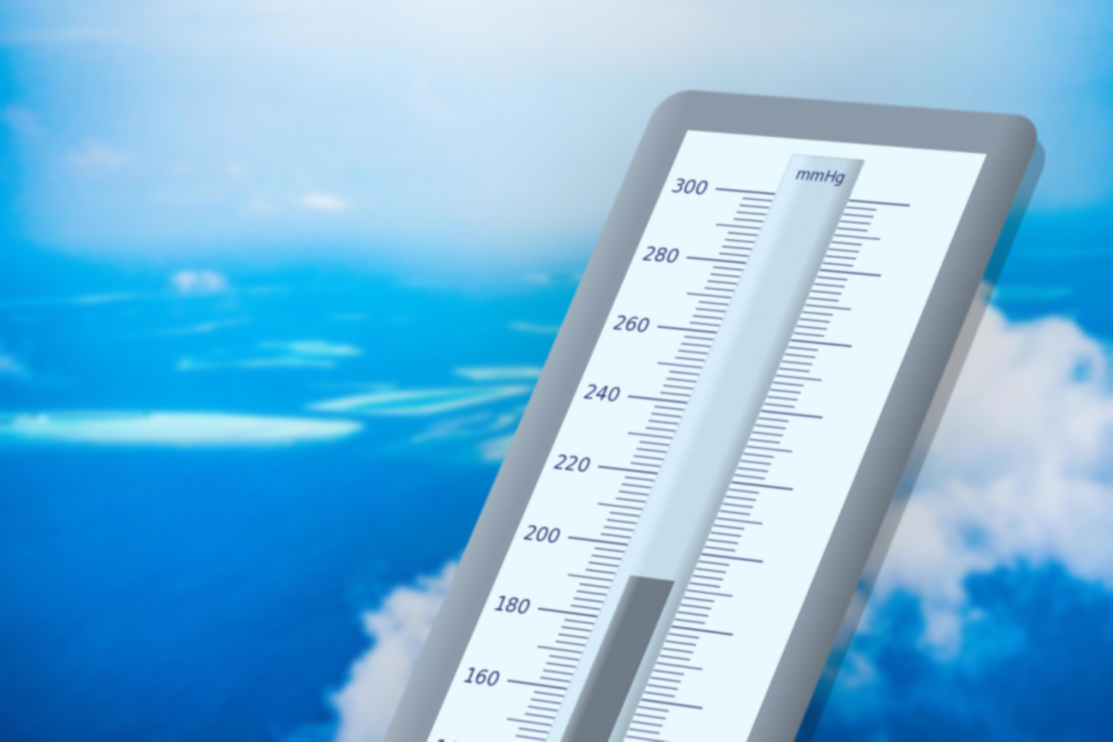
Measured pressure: 192 mmHg
